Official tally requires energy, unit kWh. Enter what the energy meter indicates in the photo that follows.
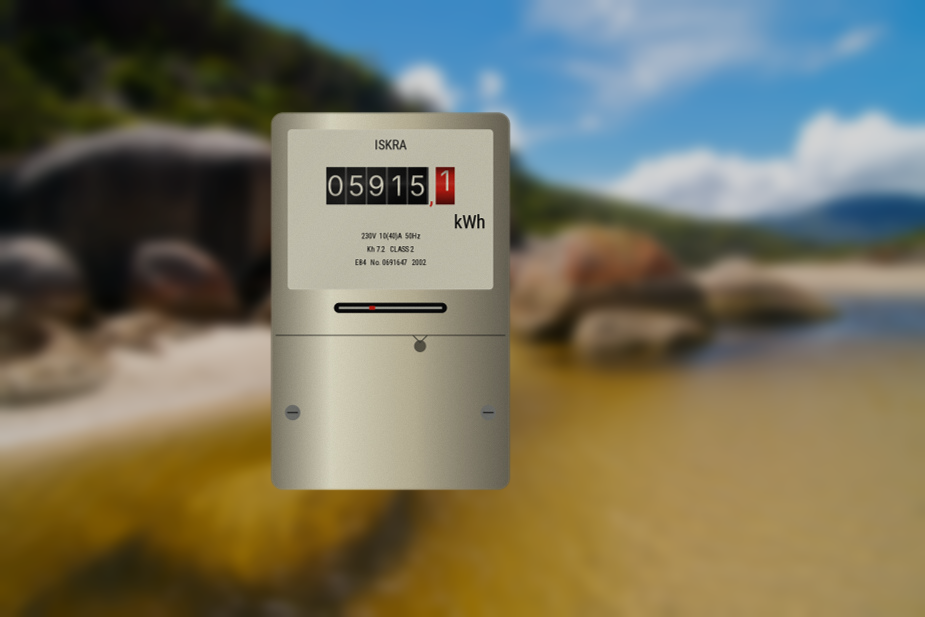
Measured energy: 5915.1 kWh
